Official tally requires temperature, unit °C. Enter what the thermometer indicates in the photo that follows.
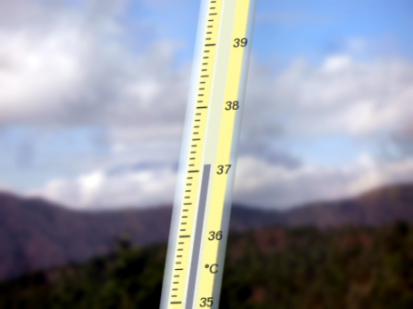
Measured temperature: 37.1 °C
